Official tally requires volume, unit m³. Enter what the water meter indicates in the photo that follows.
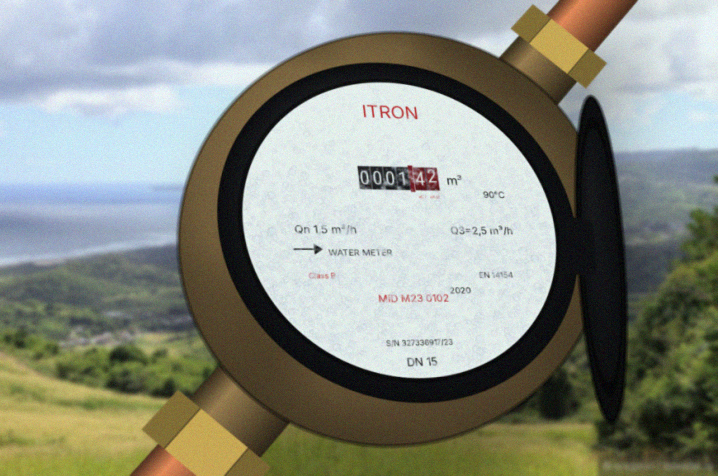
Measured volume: 1.42 m³
